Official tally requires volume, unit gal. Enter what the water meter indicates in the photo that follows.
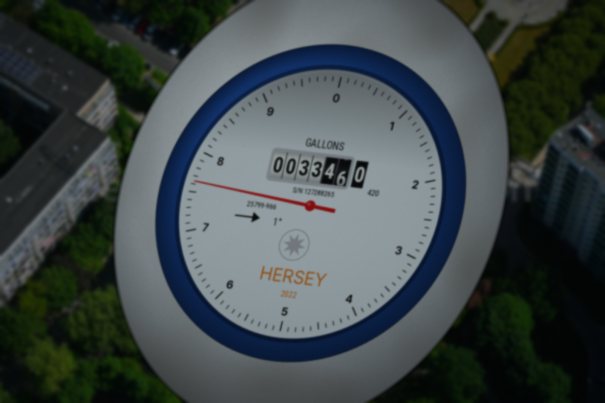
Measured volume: 33457.6 gal
